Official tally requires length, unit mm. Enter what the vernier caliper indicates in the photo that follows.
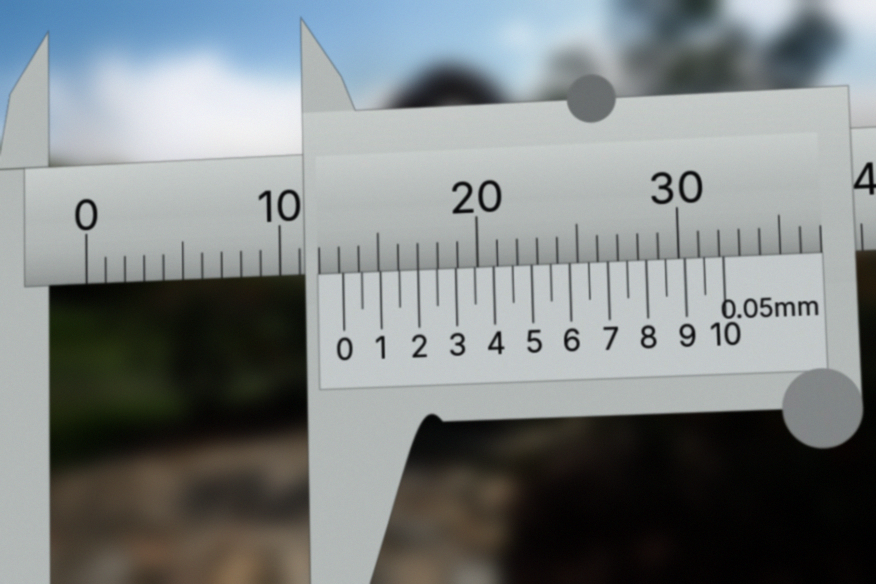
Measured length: 13.2 mm
